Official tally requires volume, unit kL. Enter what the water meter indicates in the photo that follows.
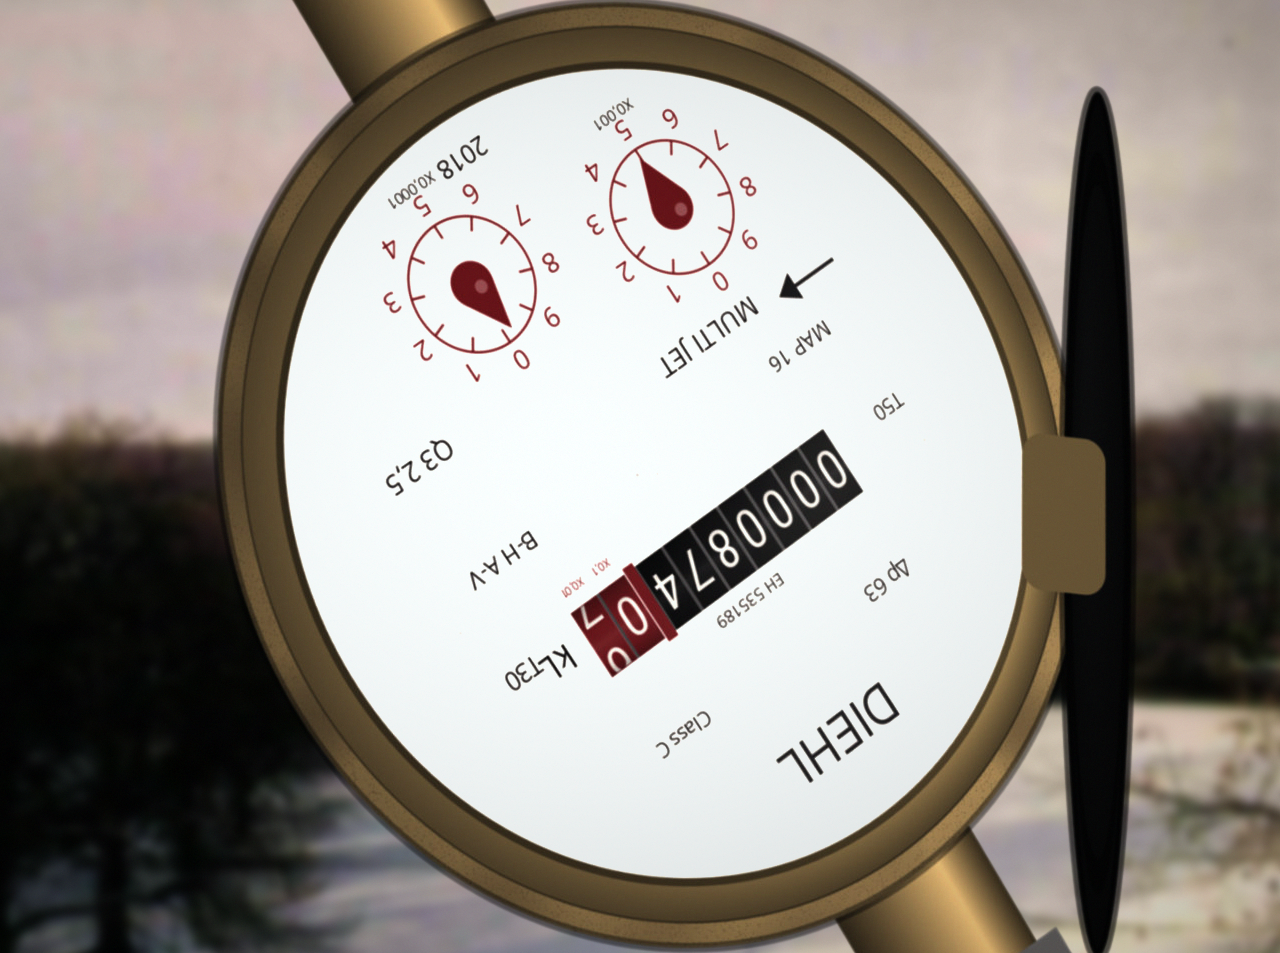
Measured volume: 874.0649 kL
